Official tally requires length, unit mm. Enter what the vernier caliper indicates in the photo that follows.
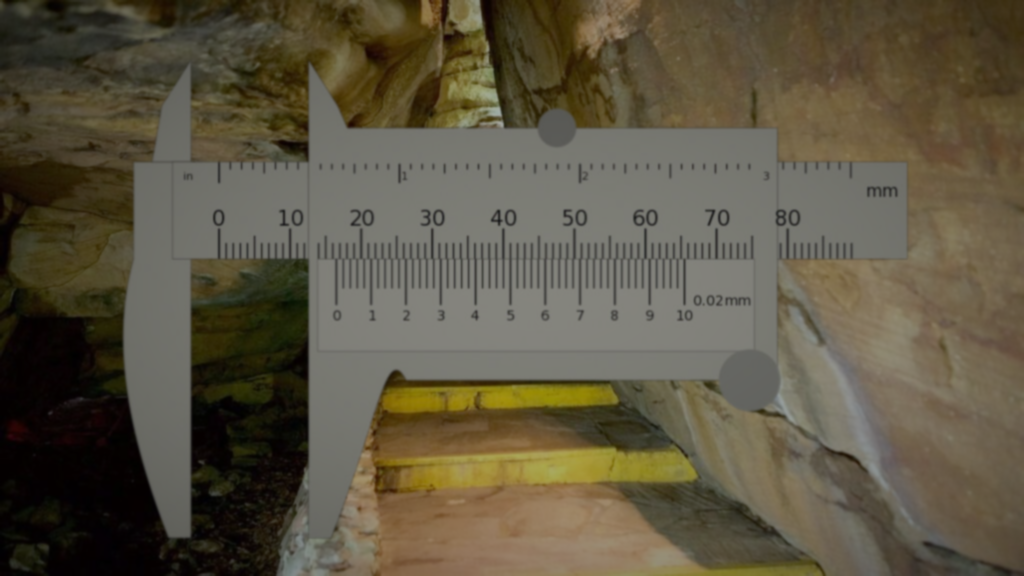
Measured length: 16.5 mm
